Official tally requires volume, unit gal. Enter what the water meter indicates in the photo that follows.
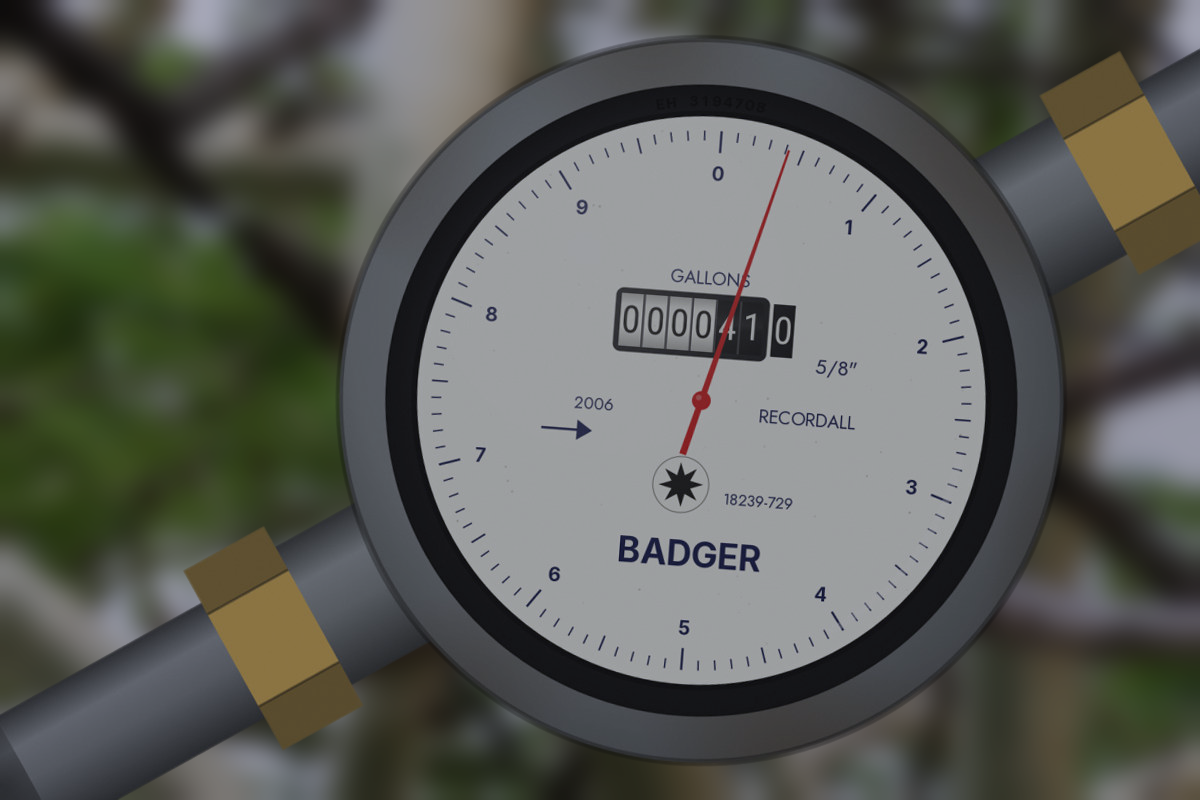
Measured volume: 410.4 gal
